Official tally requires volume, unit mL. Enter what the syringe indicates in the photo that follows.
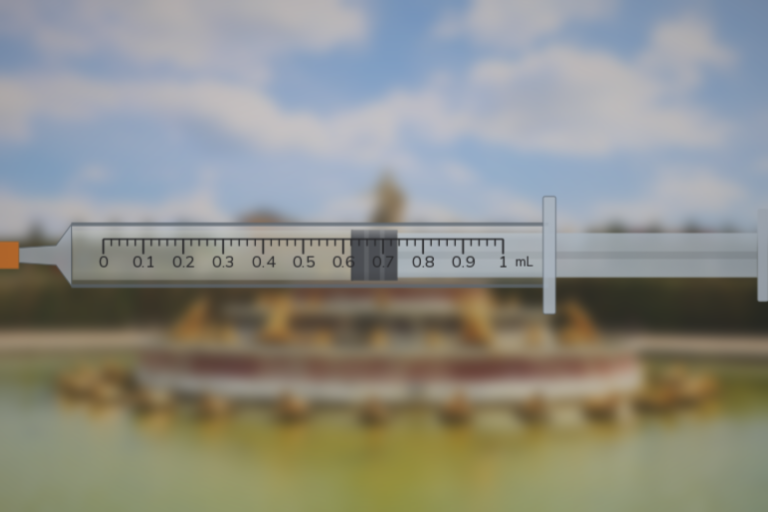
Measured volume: 0.62 mL
